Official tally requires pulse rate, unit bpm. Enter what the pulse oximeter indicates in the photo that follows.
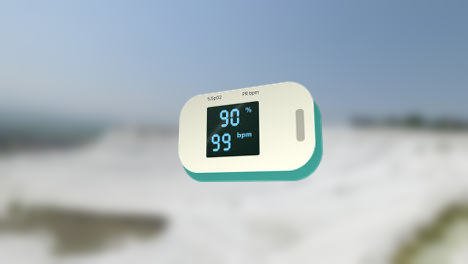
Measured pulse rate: 99 bpm
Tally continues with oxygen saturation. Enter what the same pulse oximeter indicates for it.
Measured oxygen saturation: 90 %
